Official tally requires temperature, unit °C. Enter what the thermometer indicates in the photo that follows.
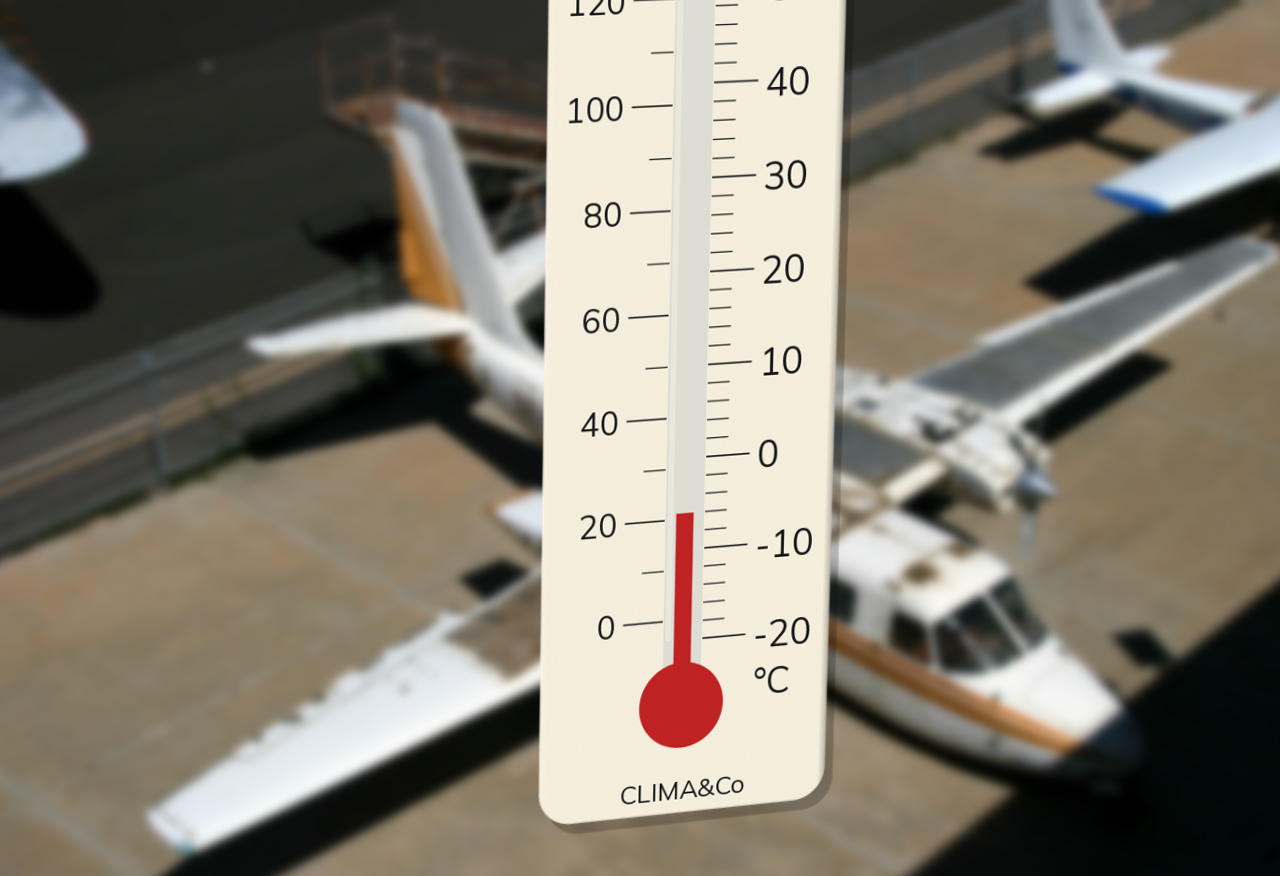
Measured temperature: -6 °C
